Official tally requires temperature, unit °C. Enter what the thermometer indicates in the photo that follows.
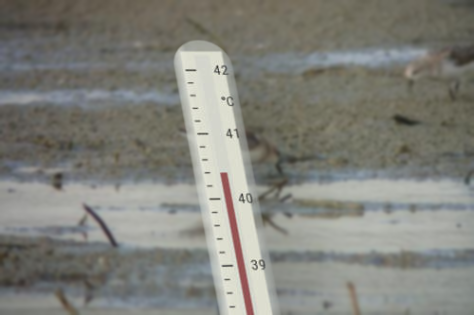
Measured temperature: 40.4 °C
